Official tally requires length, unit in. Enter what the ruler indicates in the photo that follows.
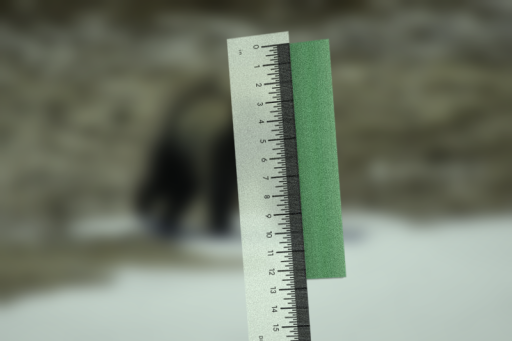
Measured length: 12.5 in
